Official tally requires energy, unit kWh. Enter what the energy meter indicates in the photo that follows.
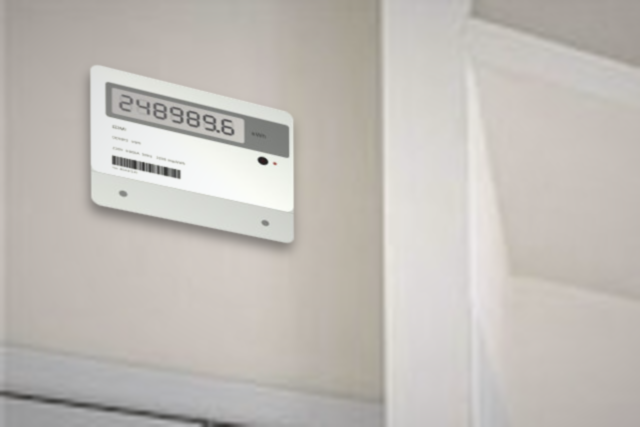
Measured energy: 248989.6 kWh
